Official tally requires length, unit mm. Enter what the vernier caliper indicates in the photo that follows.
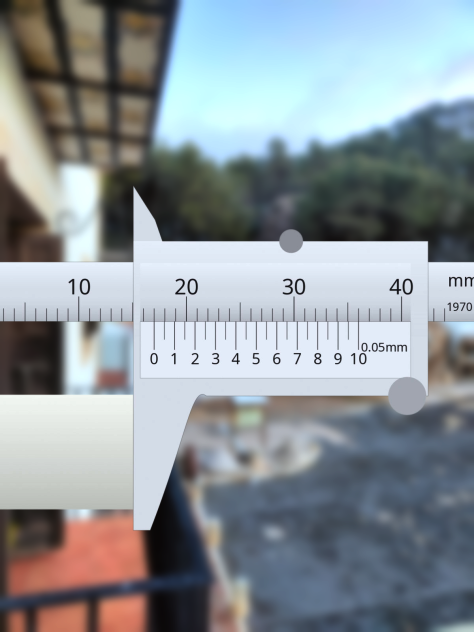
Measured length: 17.0 mm
